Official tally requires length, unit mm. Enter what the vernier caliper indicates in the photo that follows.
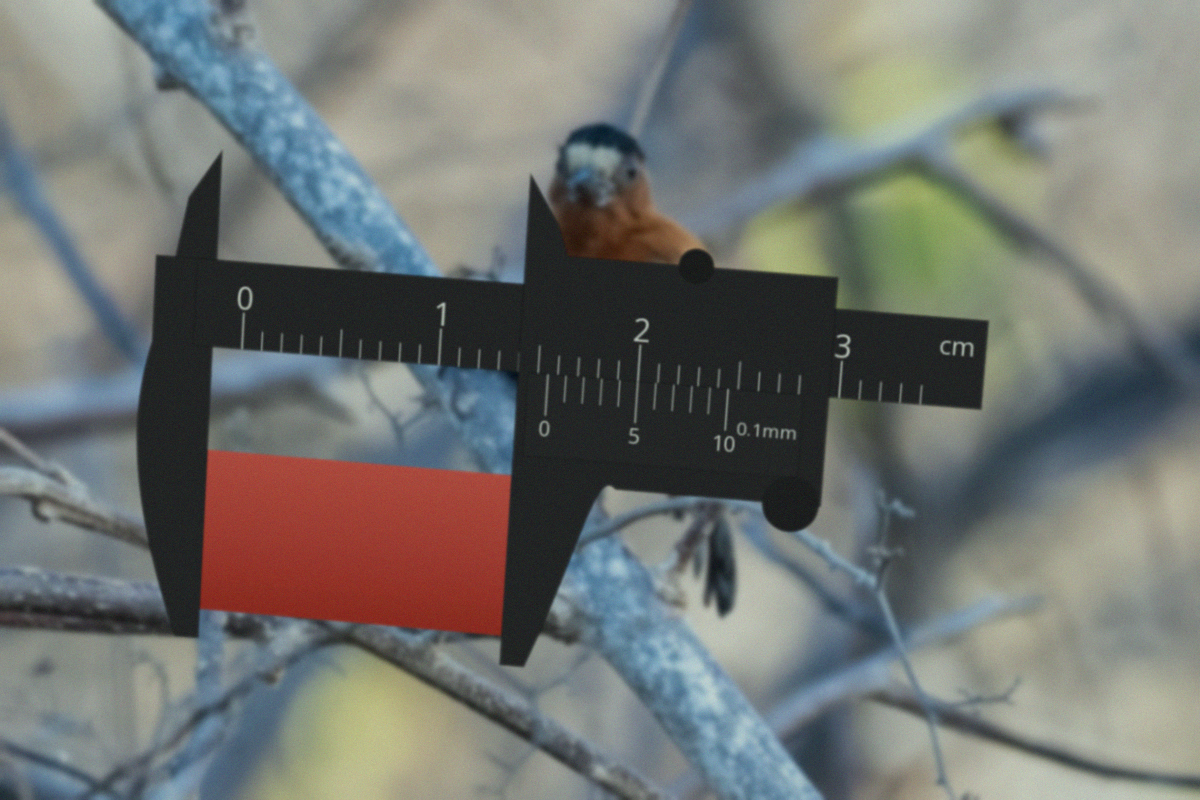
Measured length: 15.5 mm
